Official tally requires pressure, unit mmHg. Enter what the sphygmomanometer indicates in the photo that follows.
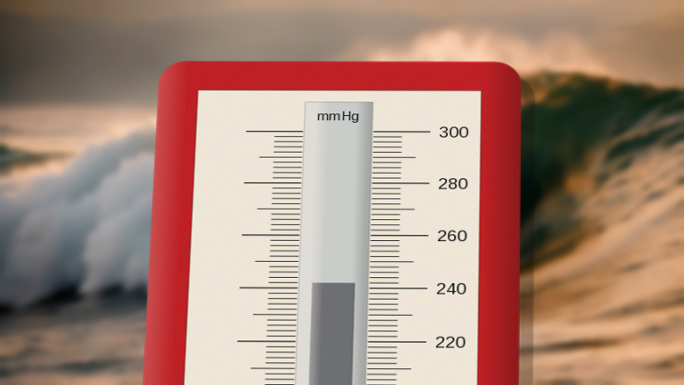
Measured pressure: 242 mmHg
